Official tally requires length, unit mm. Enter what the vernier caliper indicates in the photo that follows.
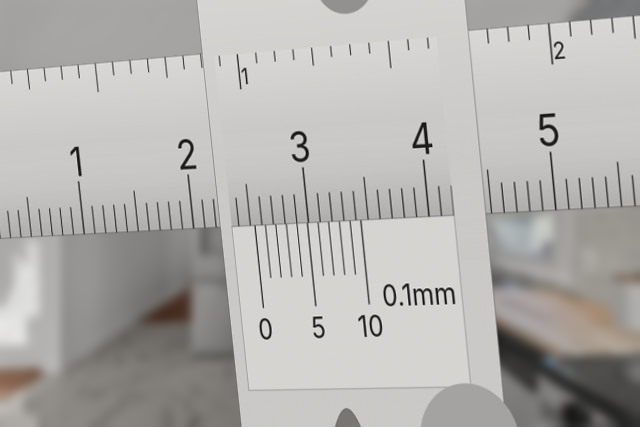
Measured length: 25.4 mm
